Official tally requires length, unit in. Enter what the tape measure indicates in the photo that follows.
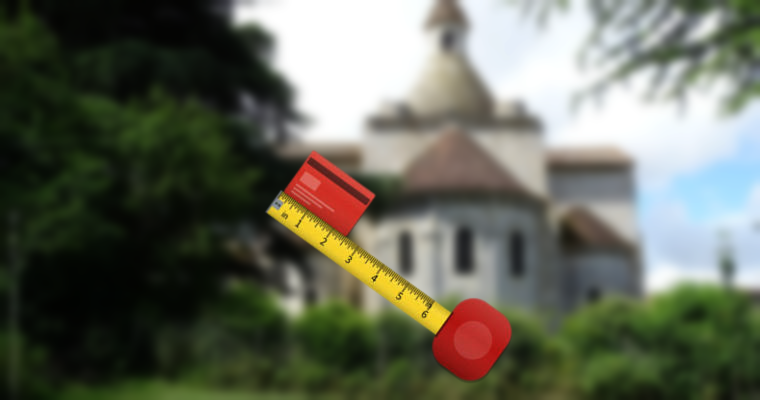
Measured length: 2.5 in
